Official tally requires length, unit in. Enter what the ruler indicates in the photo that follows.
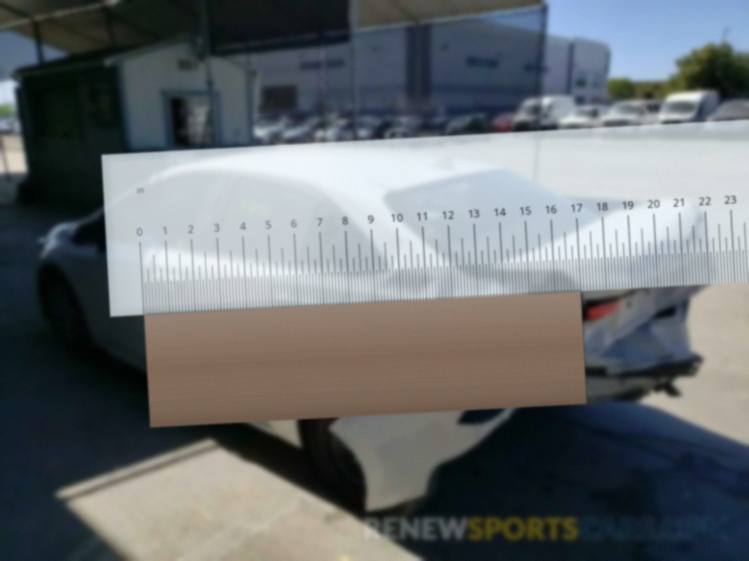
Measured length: 17 in
